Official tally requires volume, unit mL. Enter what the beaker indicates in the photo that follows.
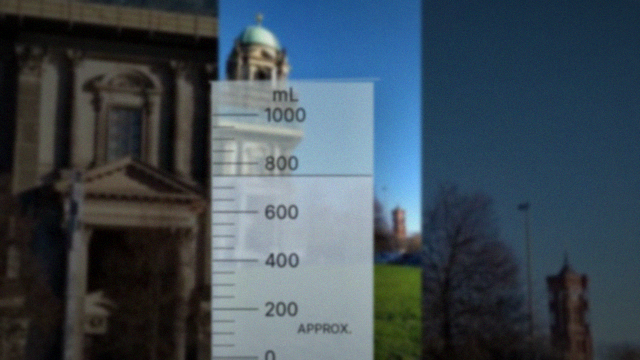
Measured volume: 750 mL
